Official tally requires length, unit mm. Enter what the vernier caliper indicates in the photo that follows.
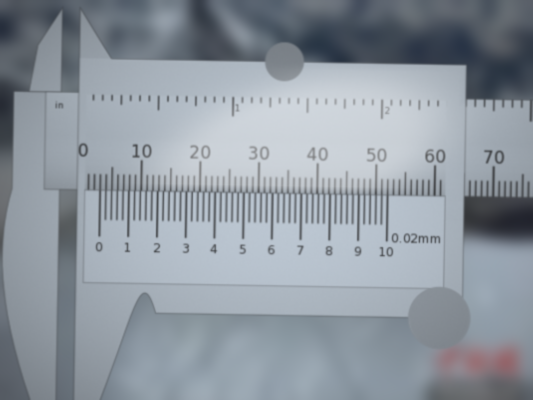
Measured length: 3.0 mm
